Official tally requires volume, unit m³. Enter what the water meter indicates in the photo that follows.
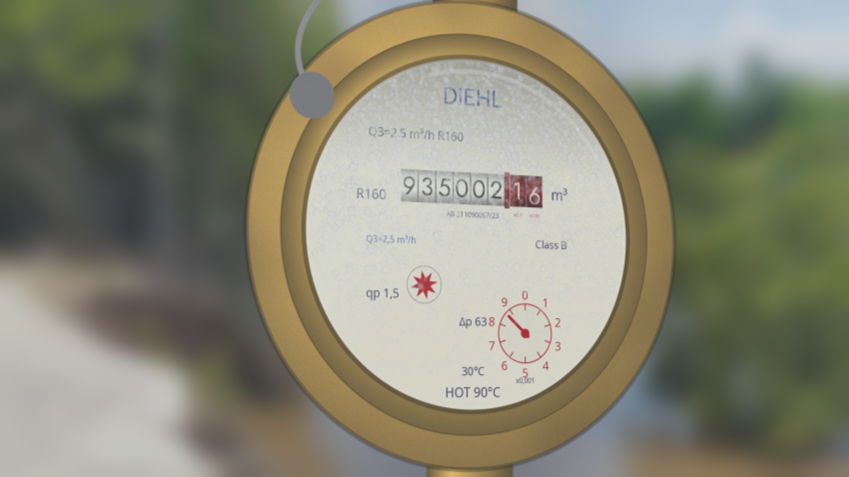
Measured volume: 935002.158 m³
